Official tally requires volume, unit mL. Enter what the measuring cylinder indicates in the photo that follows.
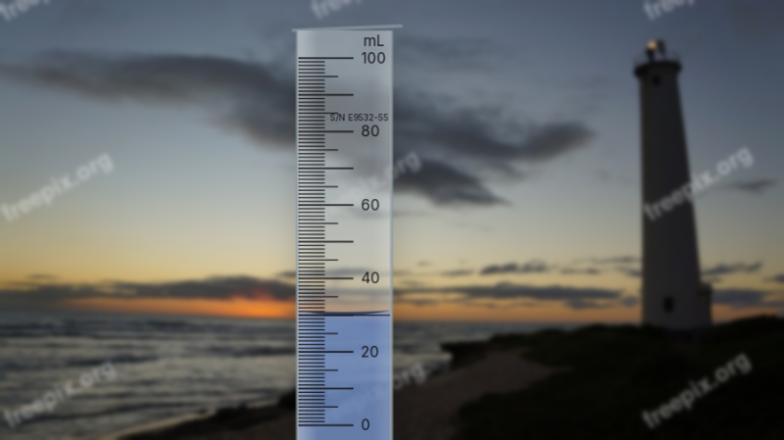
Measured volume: 30 mL
